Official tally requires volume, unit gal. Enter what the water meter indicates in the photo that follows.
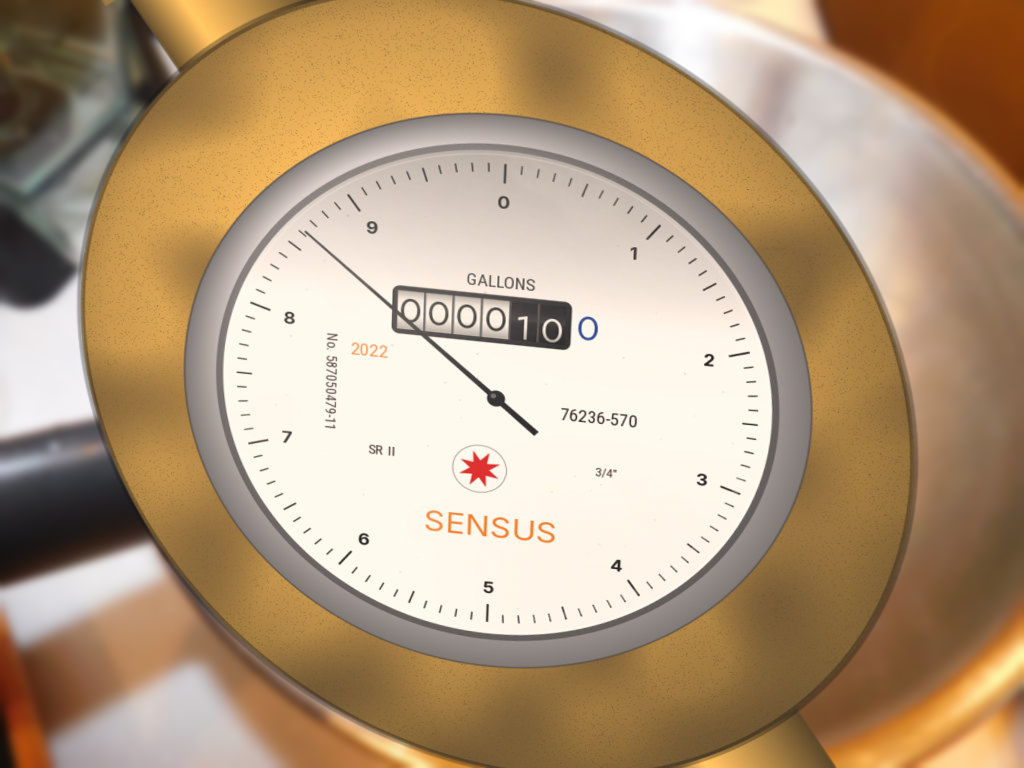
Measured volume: 98.6 gal
